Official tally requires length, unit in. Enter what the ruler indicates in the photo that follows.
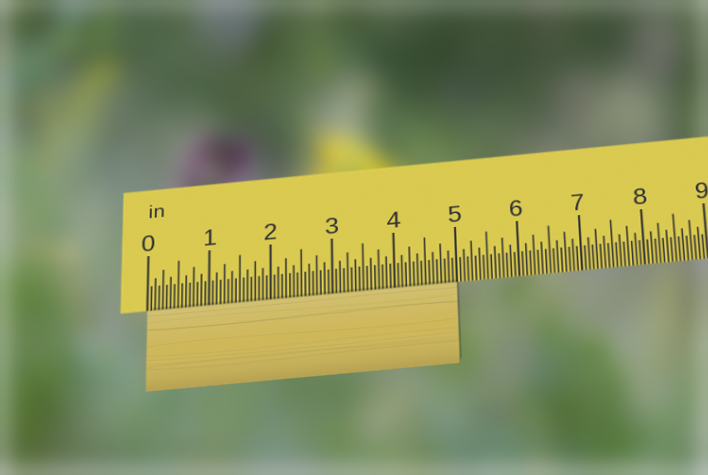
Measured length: 5 in
